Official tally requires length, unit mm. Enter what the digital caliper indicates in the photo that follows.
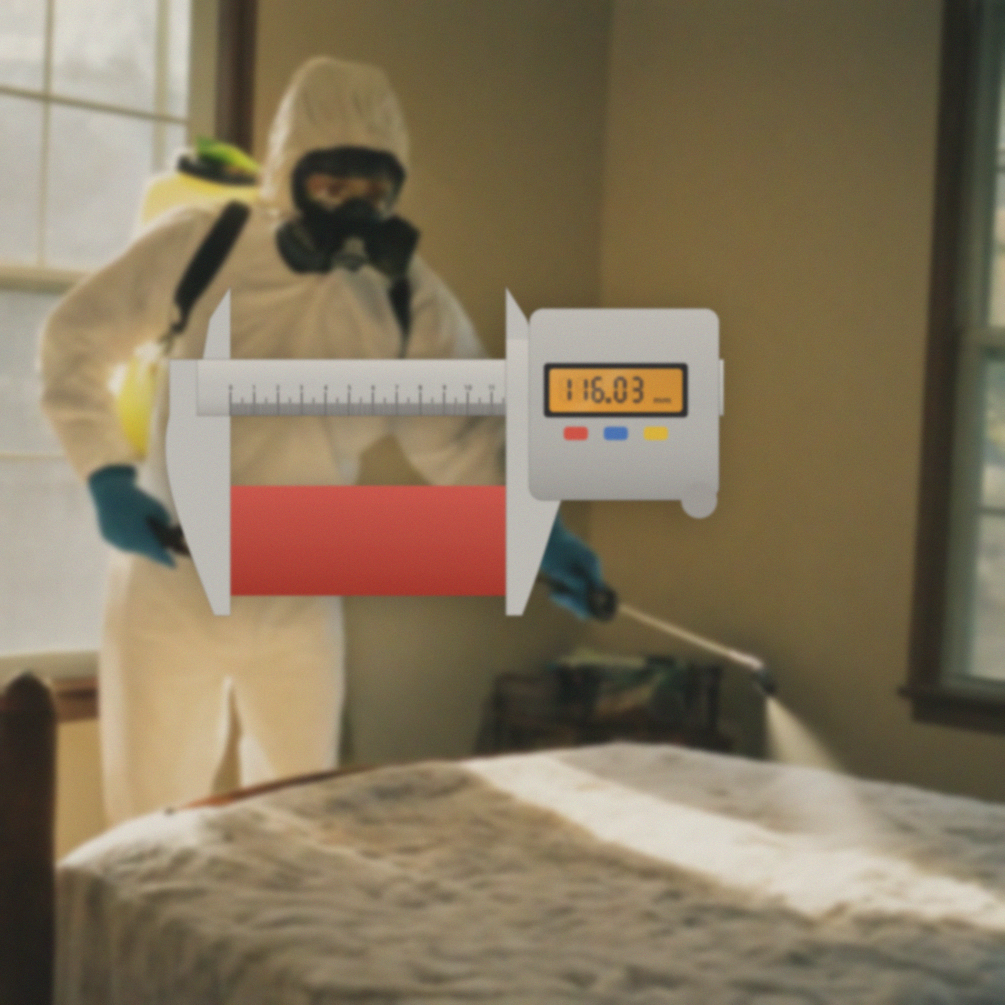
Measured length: 116.03 mm
